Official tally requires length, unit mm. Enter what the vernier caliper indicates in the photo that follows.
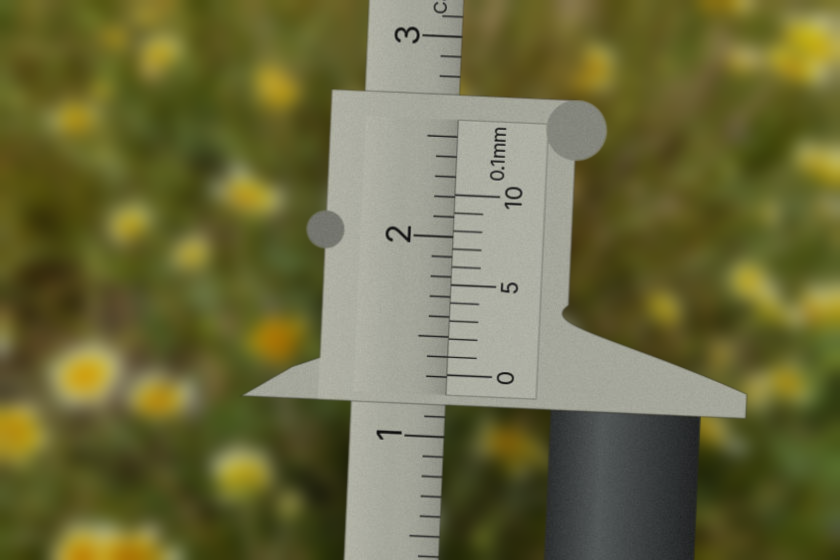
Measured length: 13.1 mm
